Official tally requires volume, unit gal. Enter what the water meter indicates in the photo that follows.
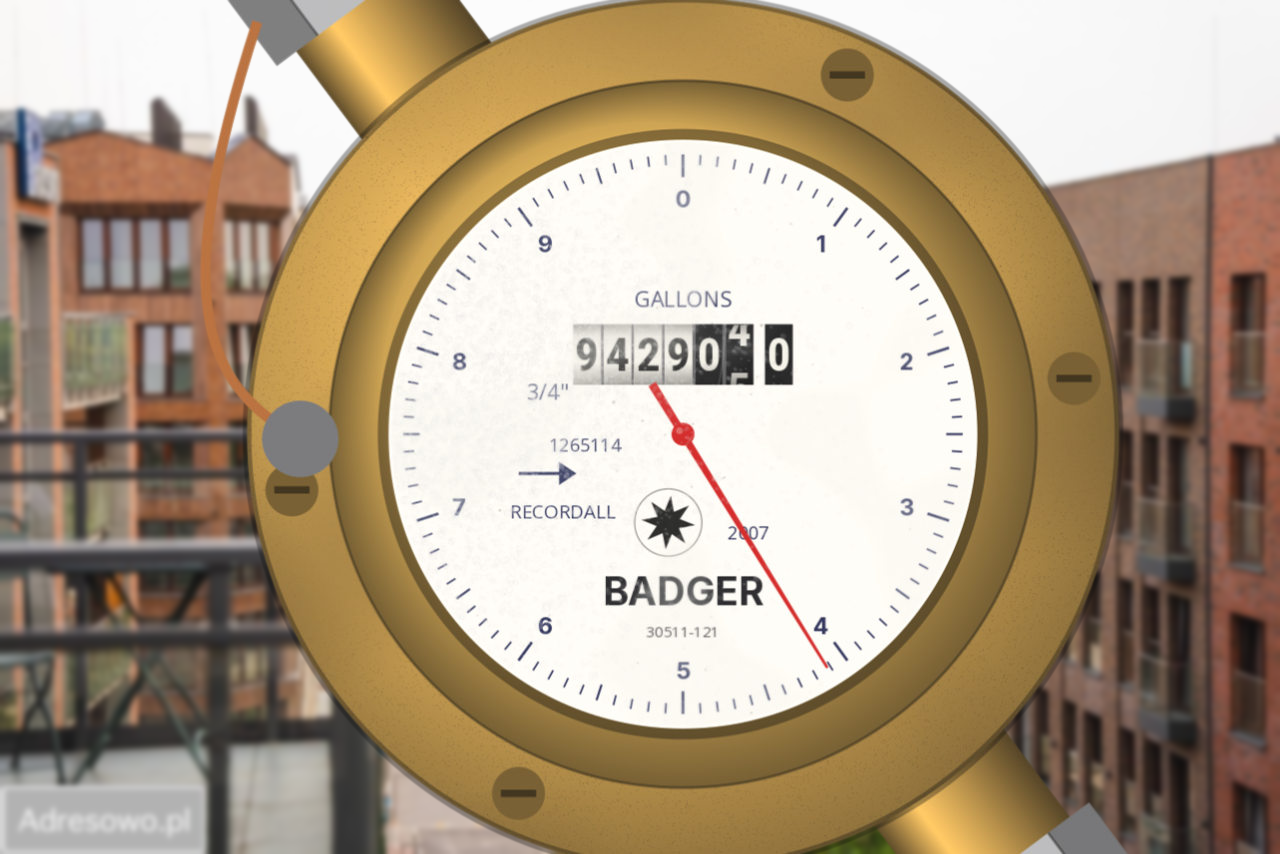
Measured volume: 9429044.1 gal
